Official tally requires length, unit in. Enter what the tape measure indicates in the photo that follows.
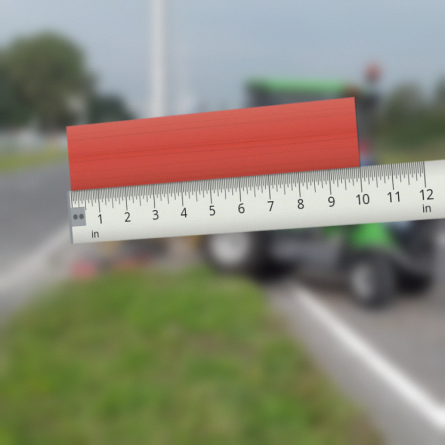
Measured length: 10 in
